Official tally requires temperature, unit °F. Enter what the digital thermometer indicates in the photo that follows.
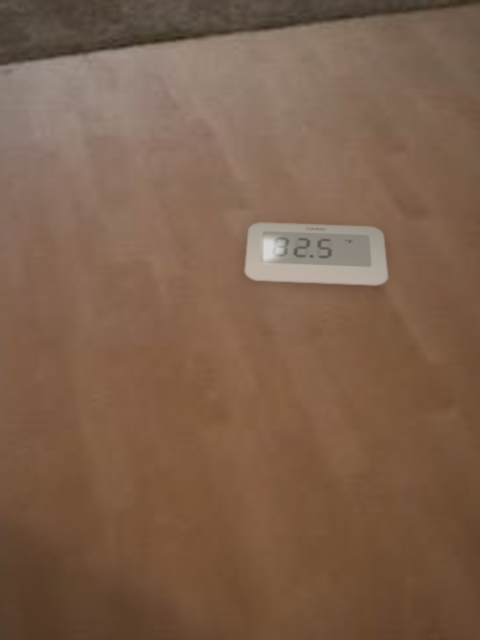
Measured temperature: 82.5 °F
